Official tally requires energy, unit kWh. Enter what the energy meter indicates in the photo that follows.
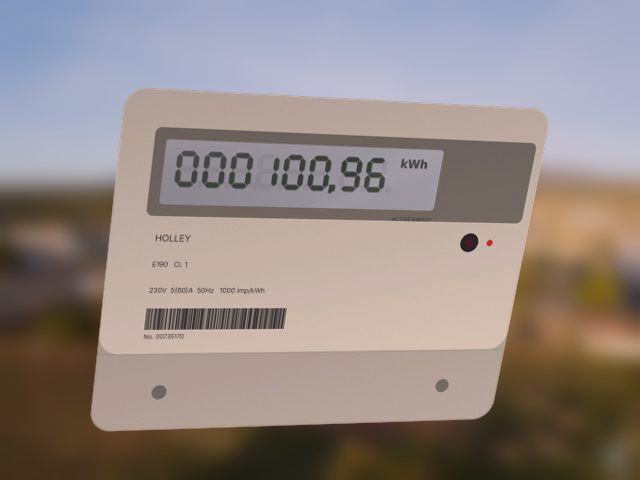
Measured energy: 100.96 kWh
